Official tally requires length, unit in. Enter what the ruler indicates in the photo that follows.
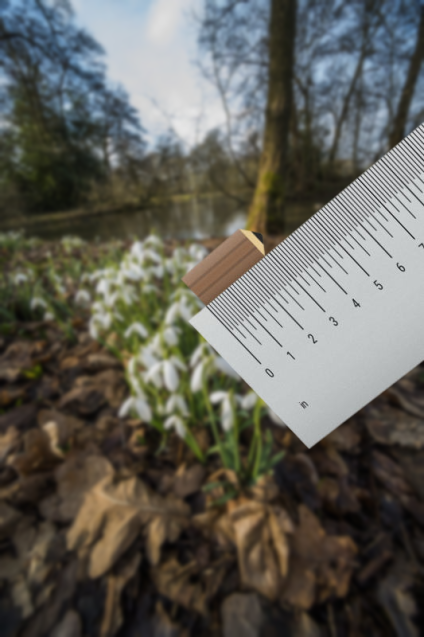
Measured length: 3.25 in
